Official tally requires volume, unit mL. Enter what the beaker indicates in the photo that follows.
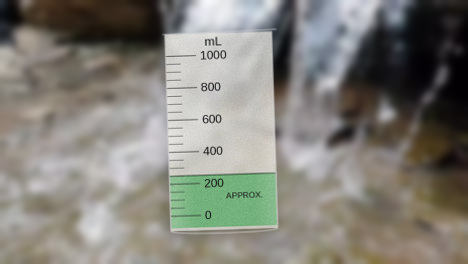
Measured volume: 250 mL
